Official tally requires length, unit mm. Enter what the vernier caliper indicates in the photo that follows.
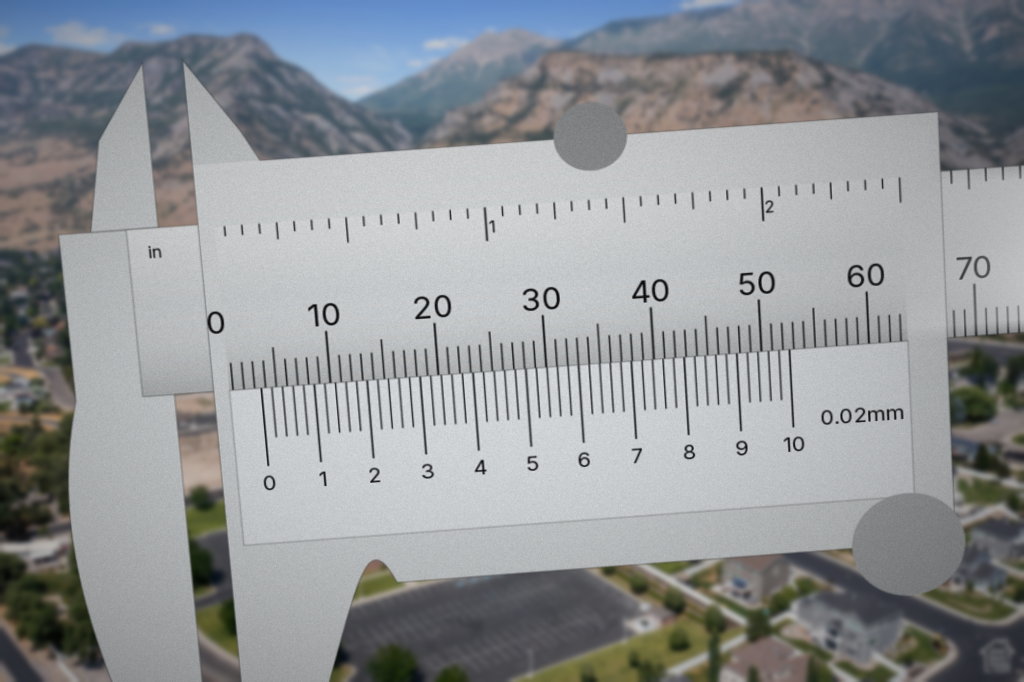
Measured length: 3.6 mm
